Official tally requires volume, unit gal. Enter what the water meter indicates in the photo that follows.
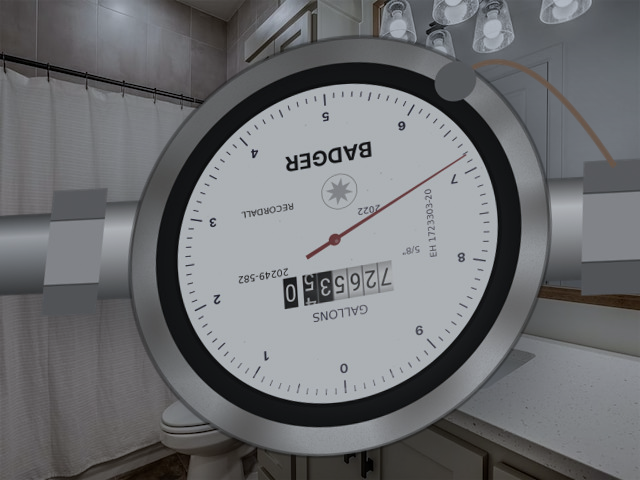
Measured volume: 7265346.8 gal
